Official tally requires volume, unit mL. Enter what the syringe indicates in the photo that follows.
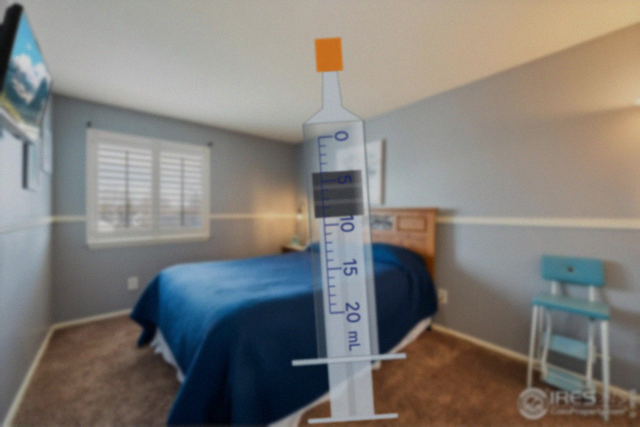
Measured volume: 4 mL
